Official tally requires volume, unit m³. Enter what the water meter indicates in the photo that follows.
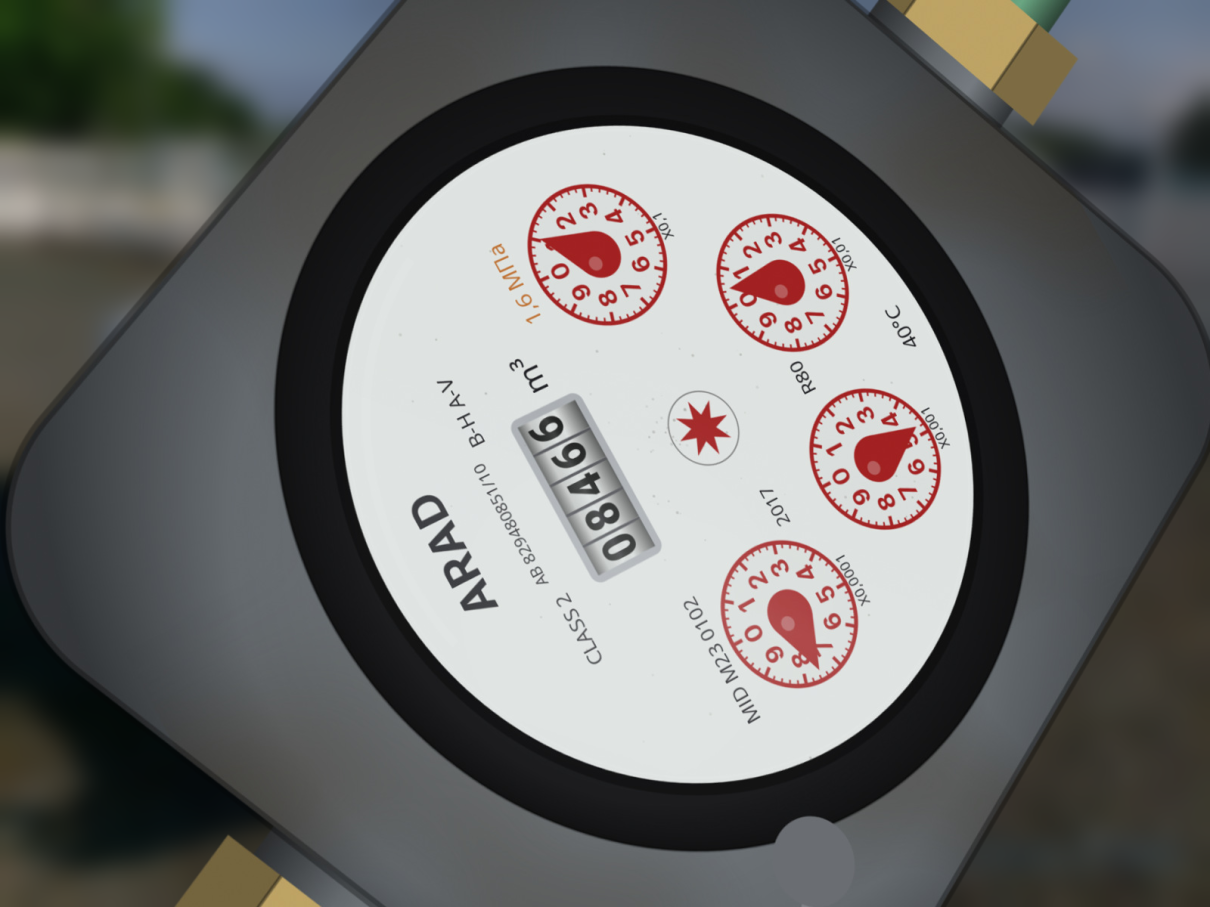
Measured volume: 8466.1047 m³
